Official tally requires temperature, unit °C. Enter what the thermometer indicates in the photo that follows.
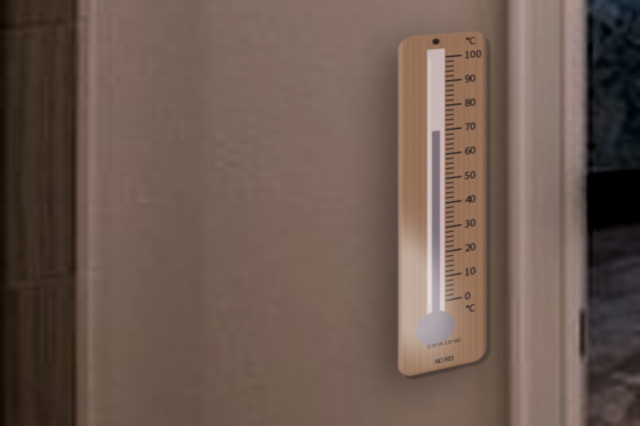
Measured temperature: 70 °C
